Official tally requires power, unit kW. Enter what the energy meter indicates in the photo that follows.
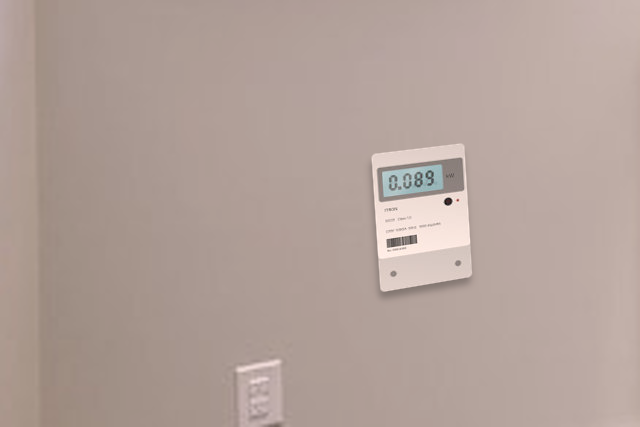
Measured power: 0.089 kW
